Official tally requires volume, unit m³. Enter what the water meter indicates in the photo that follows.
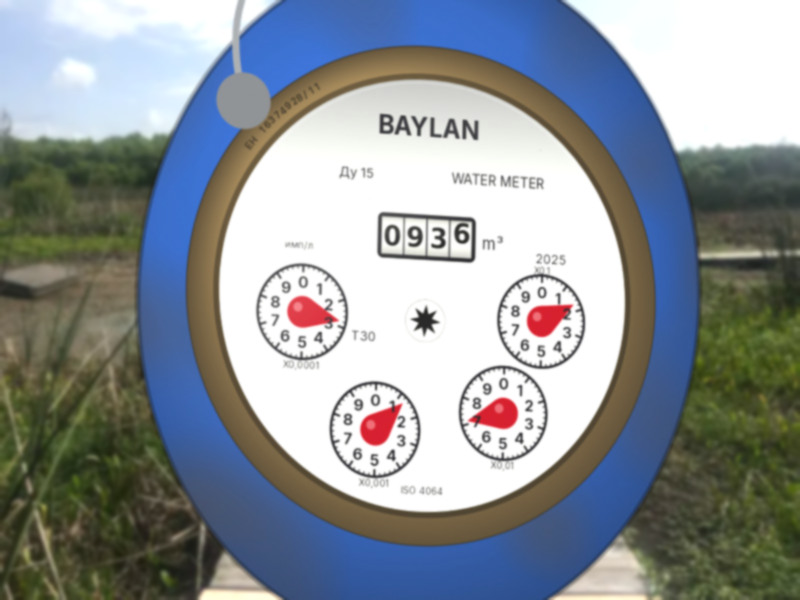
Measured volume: 936.1712 m³
